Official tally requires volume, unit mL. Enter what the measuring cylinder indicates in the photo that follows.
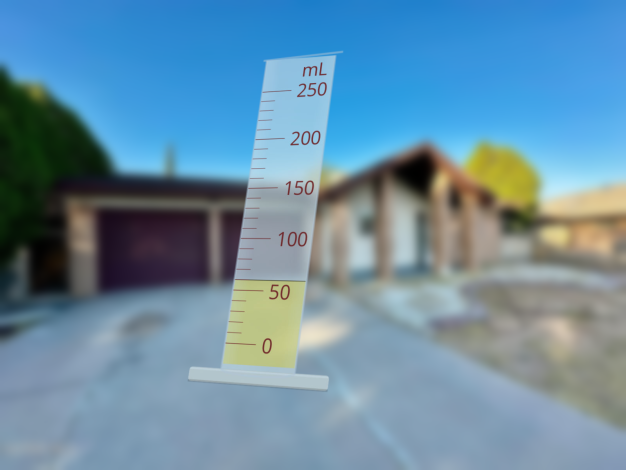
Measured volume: 60 mL
